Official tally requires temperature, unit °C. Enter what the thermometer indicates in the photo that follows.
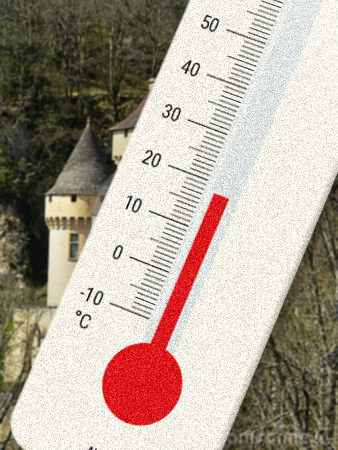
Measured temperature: 18 °C
